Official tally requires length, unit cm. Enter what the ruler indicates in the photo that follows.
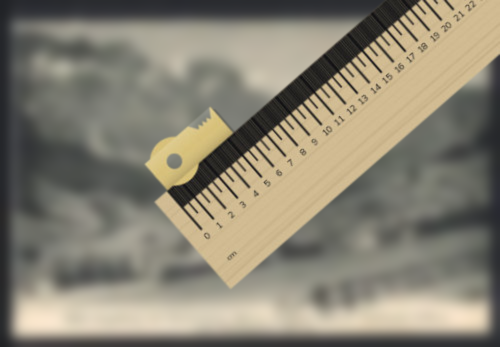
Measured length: 5.5 cm
